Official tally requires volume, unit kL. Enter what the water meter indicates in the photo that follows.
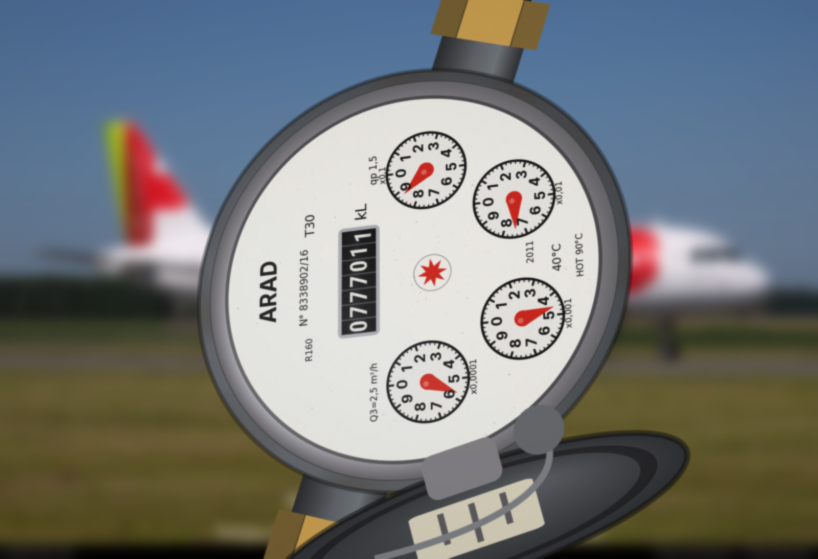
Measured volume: 777010.8745 kL
